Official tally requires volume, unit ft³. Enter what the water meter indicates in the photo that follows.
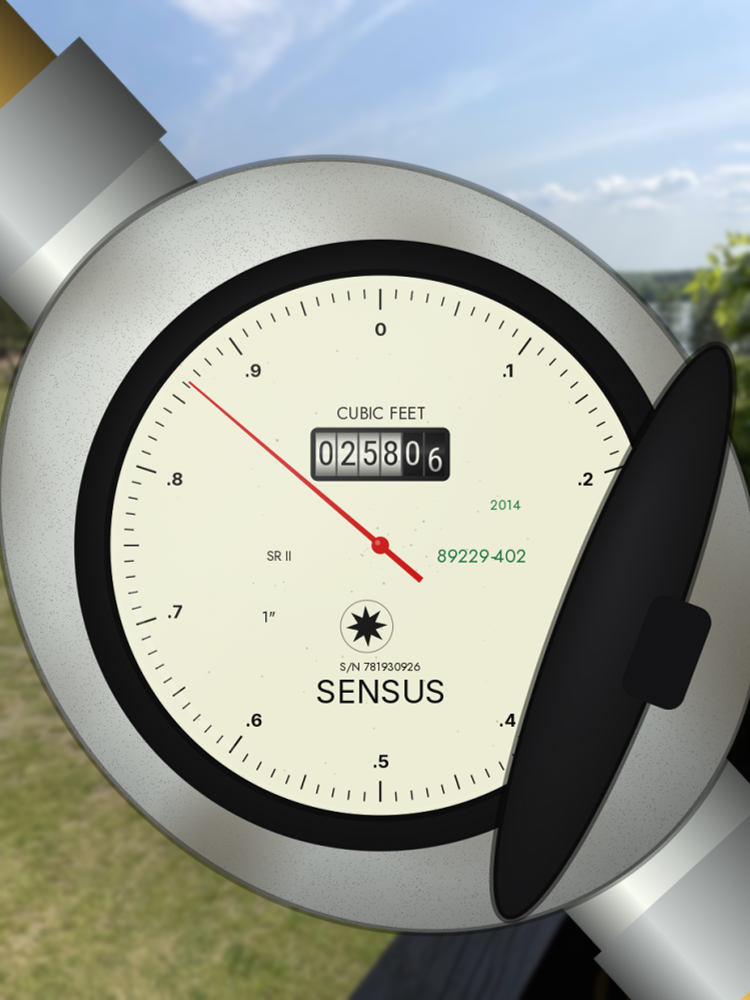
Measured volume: 25805.86 ft³
